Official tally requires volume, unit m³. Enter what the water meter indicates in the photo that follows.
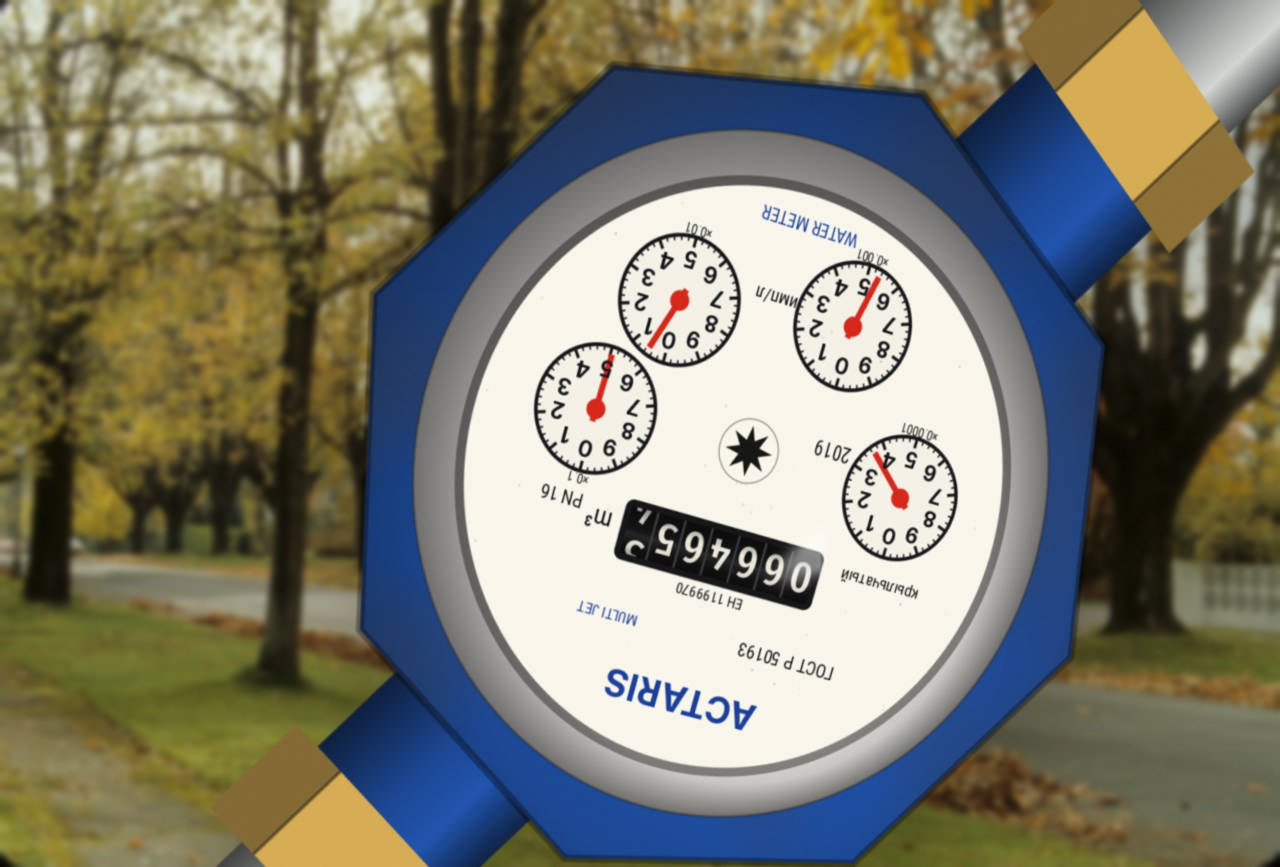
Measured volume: 664653.5053 m³
